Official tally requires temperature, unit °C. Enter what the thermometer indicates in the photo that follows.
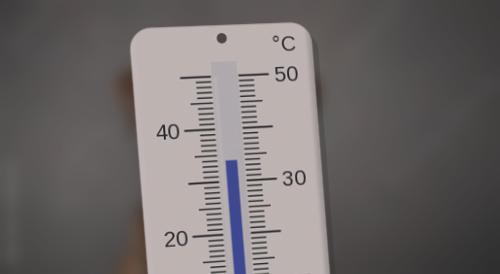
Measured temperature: 34 °C
